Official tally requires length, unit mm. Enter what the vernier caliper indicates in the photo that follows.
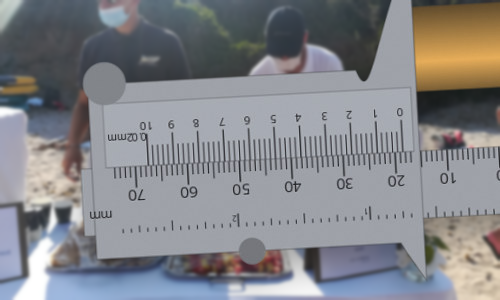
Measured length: 18.5 mm
